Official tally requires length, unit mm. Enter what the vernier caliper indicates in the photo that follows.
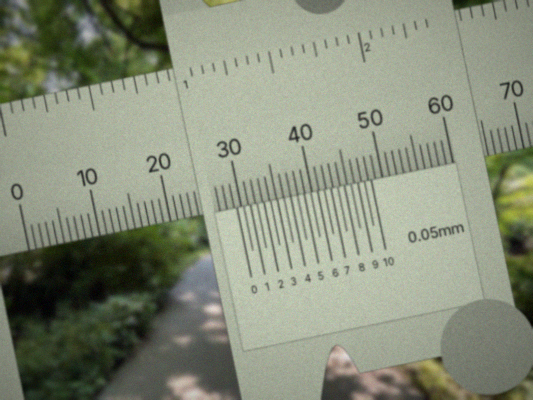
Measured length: 29.4 mm
